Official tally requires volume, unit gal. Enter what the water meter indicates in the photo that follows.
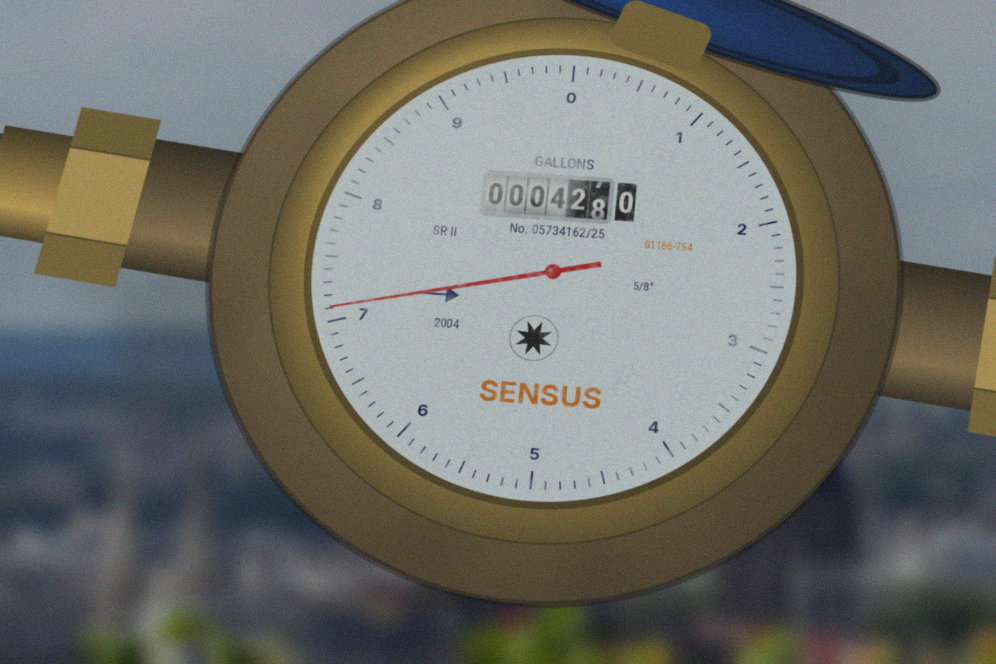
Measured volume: 4277.1 gal
